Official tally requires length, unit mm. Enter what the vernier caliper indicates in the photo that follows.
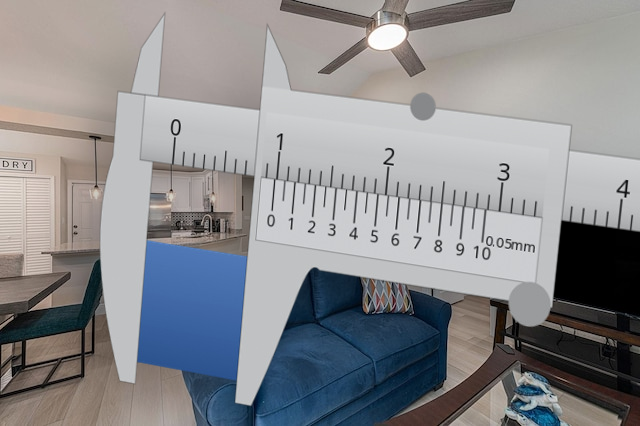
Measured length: 9.8 mm
